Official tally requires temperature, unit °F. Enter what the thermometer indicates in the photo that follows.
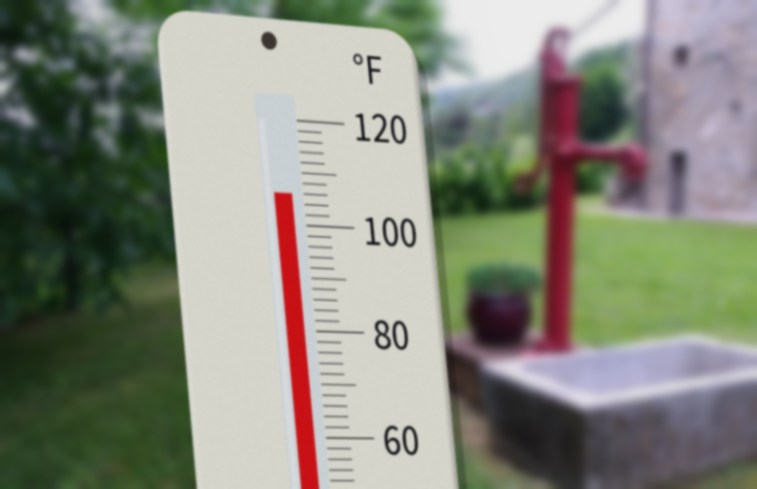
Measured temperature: 106 °F
